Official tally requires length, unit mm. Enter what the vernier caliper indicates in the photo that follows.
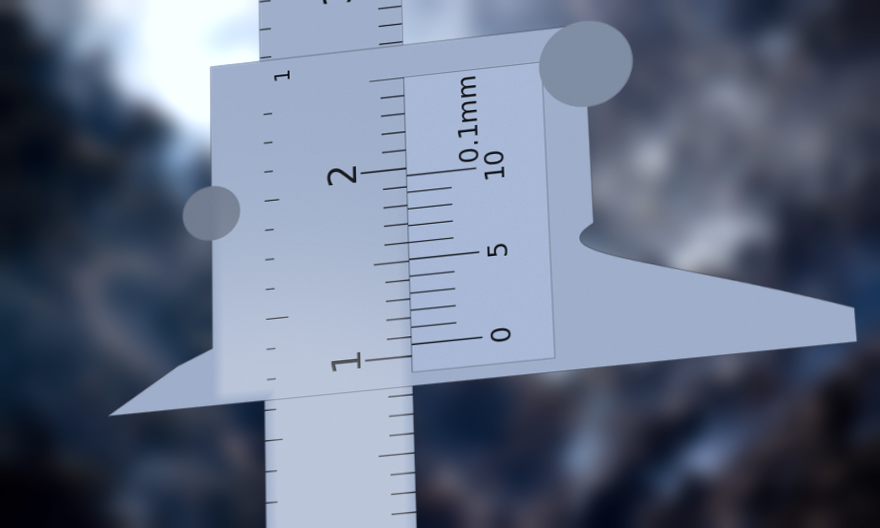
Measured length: 10.6 mm
